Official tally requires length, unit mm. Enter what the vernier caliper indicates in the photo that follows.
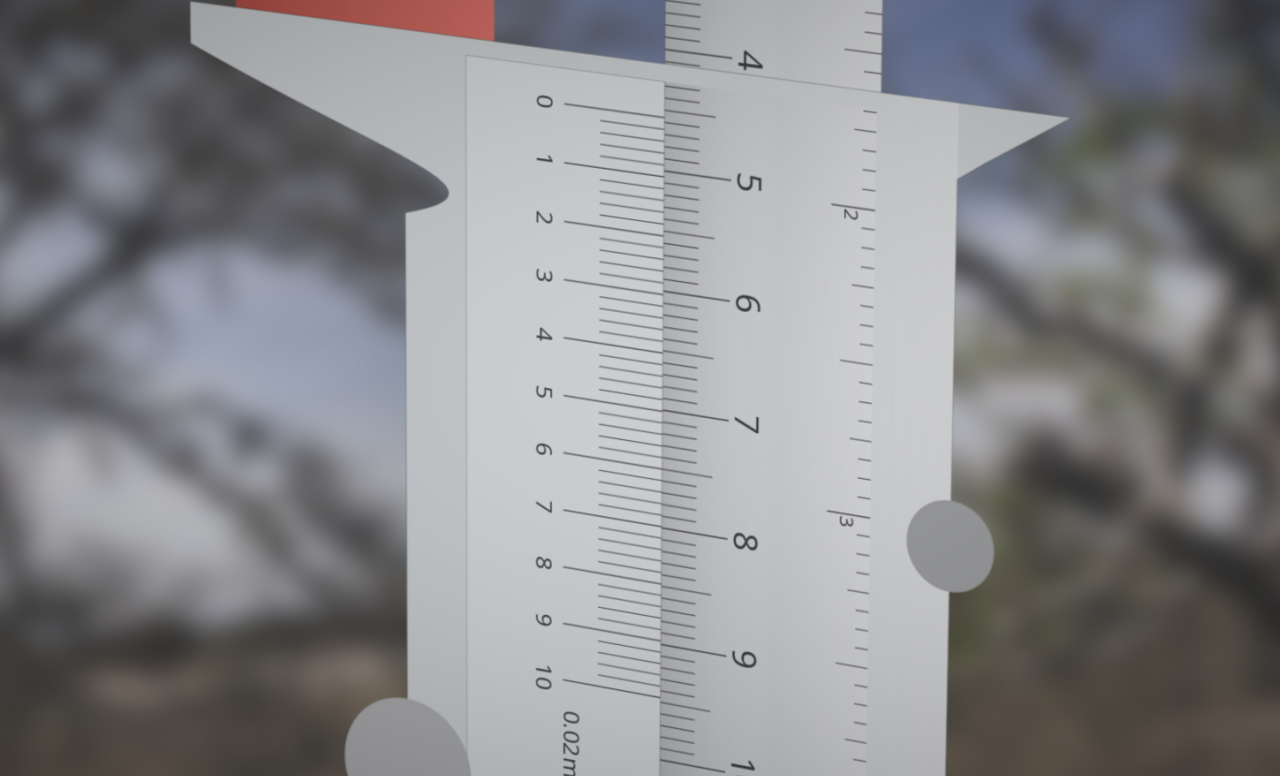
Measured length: 45.6 mm
